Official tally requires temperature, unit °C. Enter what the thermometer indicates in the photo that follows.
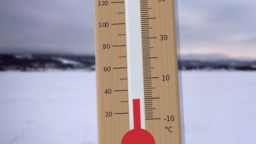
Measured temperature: 0 °C
